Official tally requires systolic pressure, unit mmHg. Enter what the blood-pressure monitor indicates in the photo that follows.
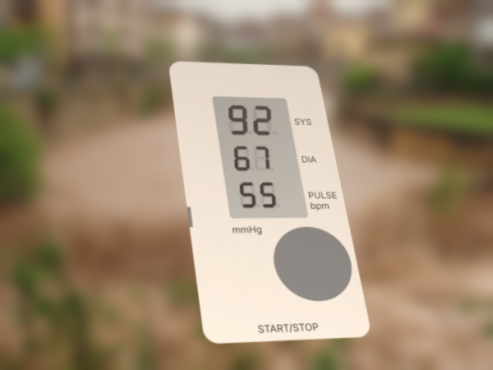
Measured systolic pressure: 92 mmHg
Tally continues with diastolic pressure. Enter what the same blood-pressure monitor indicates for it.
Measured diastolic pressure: 67 mmHg
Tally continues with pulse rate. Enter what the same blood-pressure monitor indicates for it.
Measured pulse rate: 55 bpm
